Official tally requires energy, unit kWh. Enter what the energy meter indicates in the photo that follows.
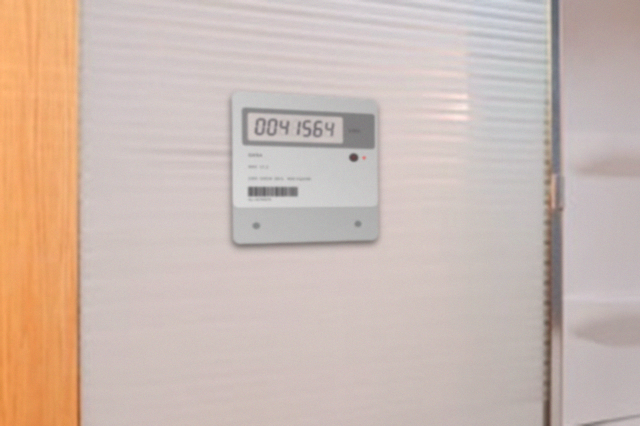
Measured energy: 41564 kWh
